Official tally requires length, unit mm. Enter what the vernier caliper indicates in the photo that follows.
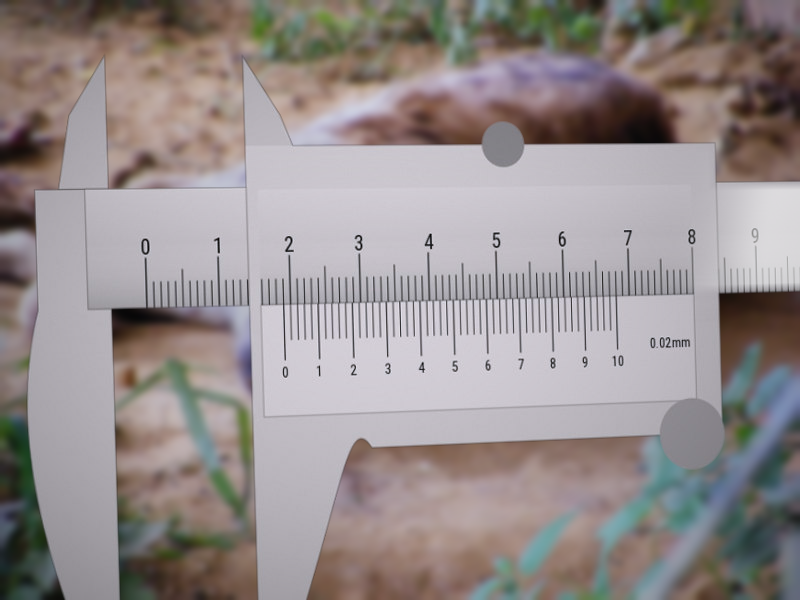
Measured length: 19.0 mm
